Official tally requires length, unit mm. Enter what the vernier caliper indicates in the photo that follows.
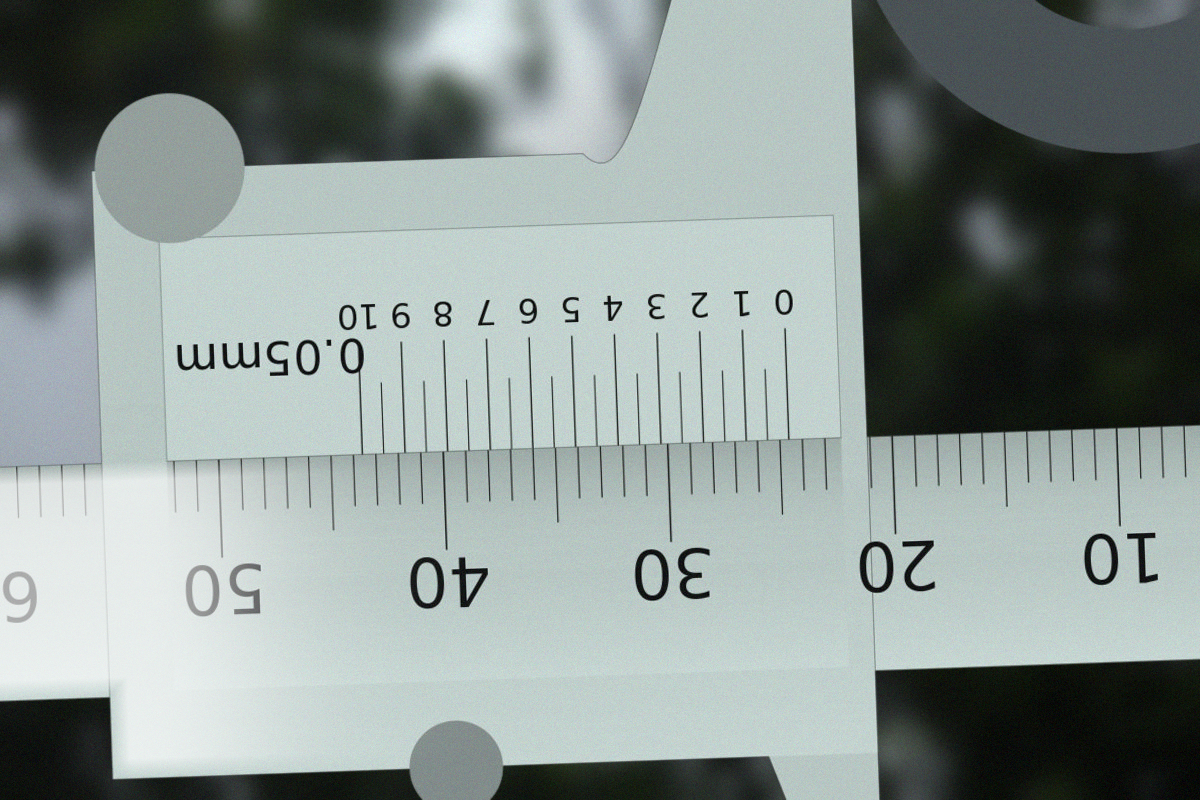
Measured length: 24.6 mm
